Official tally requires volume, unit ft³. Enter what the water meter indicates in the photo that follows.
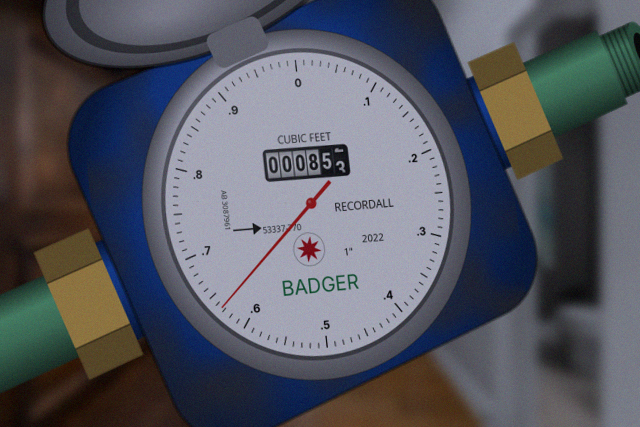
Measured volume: 852.63 ft³
